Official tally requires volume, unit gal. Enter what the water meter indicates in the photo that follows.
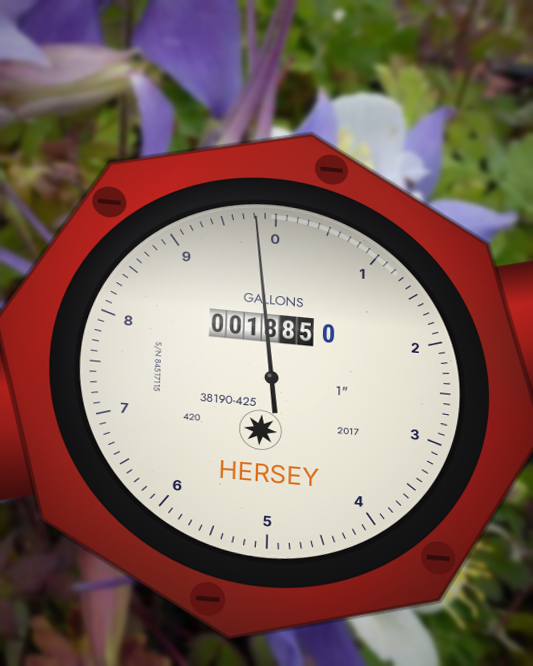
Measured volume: 18849.8 gal
